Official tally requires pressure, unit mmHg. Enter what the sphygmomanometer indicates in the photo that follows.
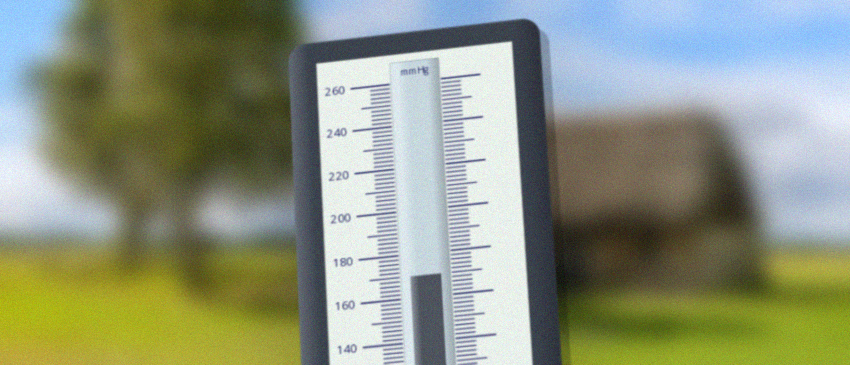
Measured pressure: 170 mmHg
